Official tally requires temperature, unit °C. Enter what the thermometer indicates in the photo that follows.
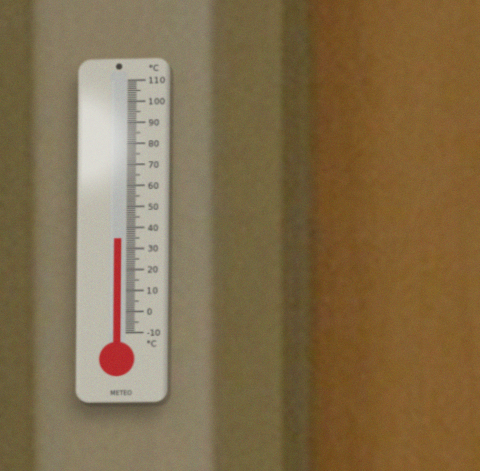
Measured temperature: 35 °C
